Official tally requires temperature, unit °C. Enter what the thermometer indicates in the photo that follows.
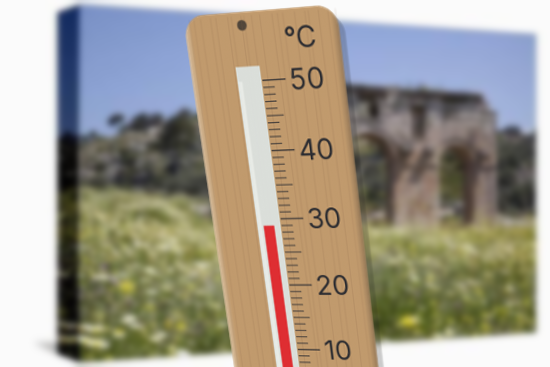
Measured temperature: 29 °C
